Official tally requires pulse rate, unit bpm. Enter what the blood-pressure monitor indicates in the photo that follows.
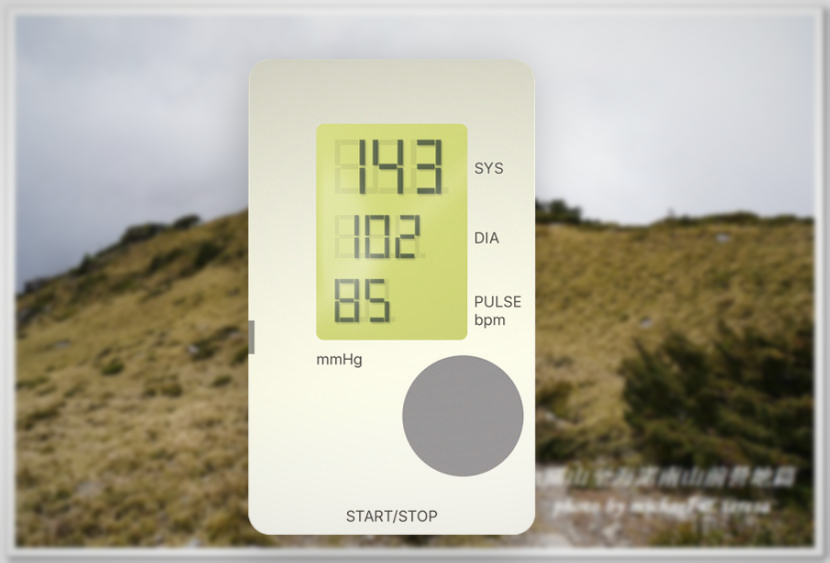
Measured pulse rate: 85 bpm
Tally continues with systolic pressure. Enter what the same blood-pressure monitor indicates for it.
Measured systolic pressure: 143 mmHg
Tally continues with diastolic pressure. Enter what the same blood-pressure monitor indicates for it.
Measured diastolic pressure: 102 mmHg
